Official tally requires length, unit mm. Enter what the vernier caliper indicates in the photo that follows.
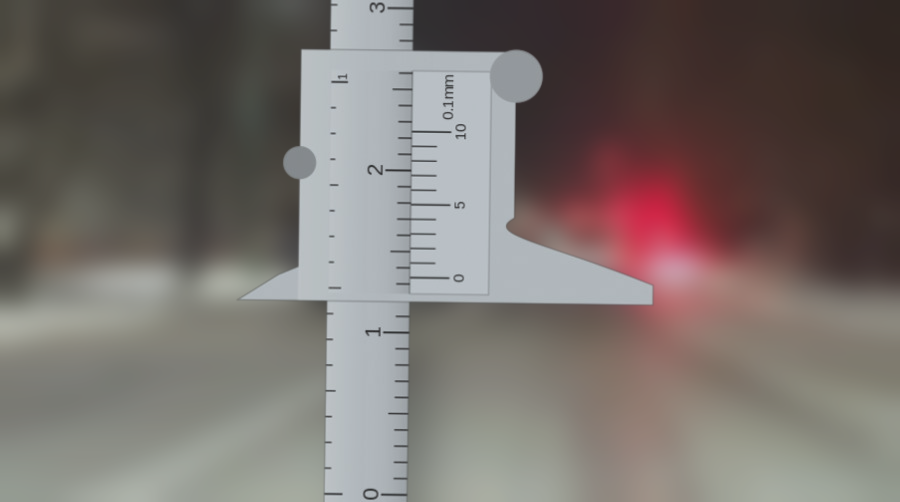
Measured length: 13.4 mm
